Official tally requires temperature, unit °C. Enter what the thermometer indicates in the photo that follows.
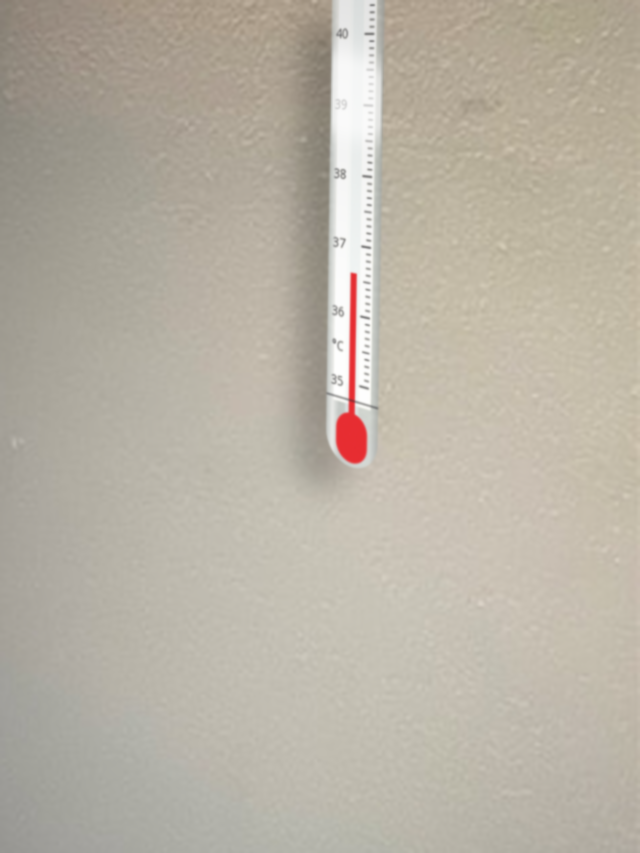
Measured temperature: 36.6 °C
